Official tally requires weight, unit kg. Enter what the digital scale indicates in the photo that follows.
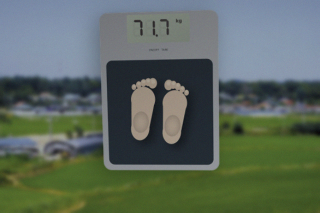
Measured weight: 71.7 kg
